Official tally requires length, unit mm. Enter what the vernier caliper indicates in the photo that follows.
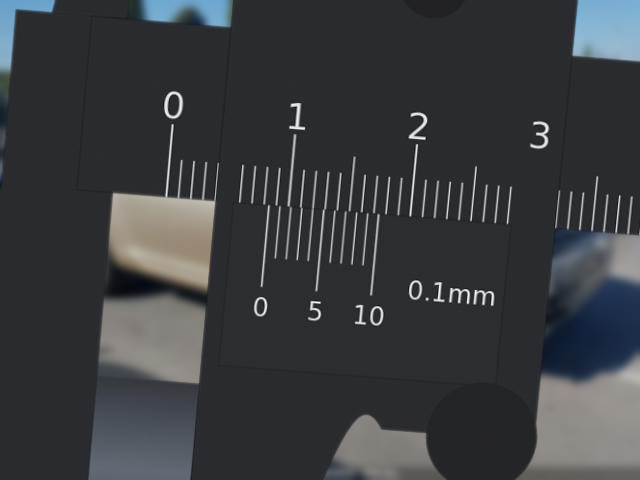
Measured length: 8.4 mm
